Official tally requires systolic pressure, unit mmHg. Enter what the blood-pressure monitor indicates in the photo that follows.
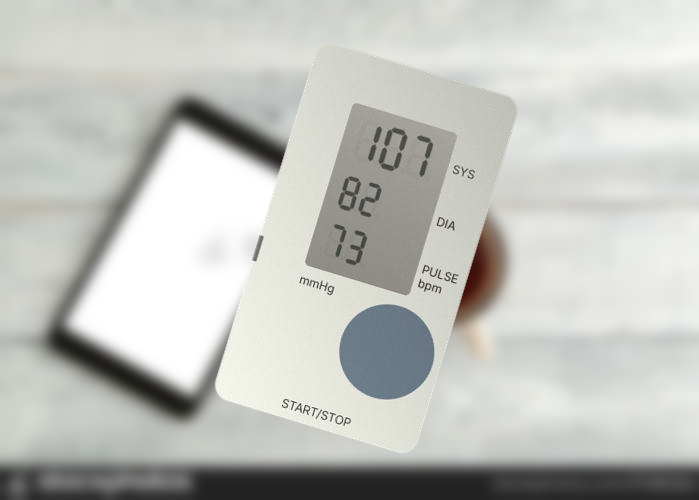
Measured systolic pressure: 107 mmHg
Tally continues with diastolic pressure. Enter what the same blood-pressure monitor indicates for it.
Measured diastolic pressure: 82 mmHg
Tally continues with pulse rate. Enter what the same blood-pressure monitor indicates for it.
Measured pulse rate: 73 bpm
